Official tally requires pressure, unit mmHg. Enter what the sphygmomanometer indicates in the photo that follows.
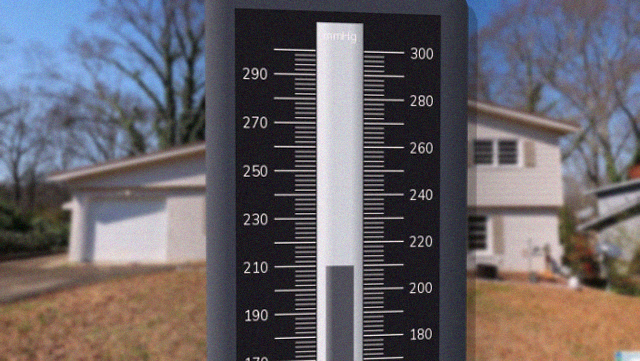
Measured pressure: 210 mmHg
